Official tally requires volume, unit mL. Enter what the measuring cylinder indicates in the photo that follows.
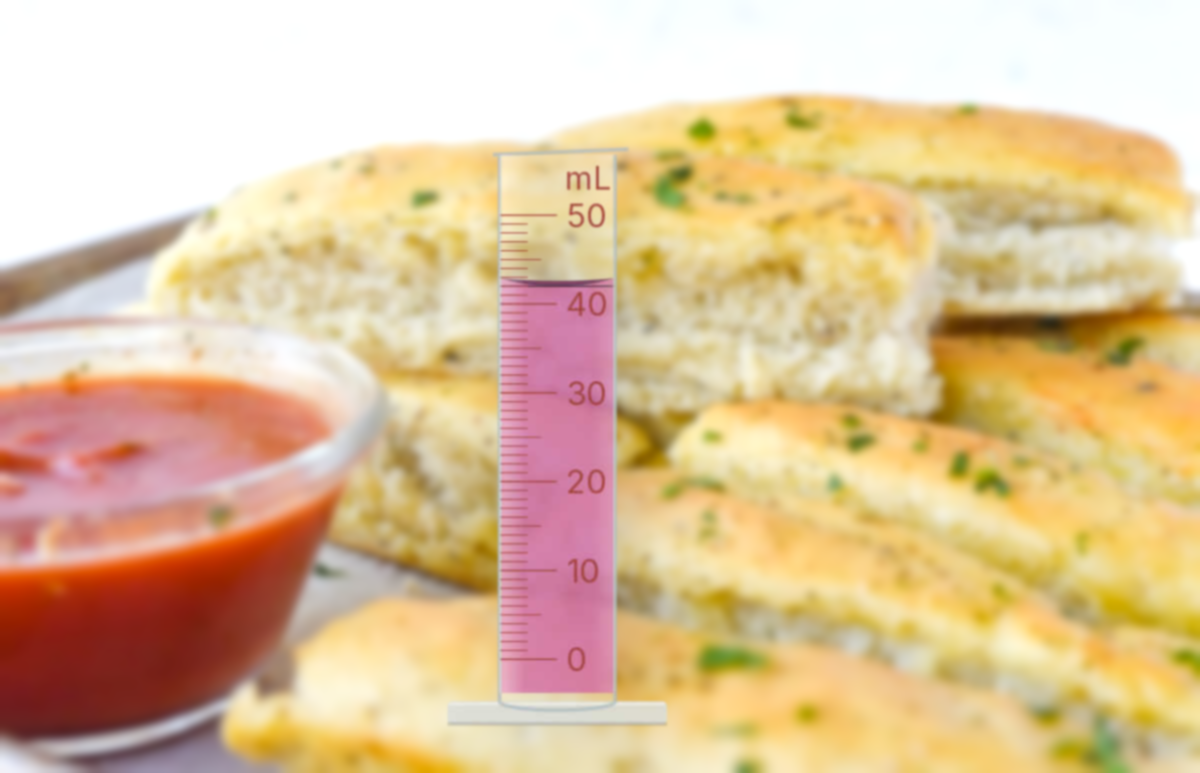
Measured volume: 42 mL
